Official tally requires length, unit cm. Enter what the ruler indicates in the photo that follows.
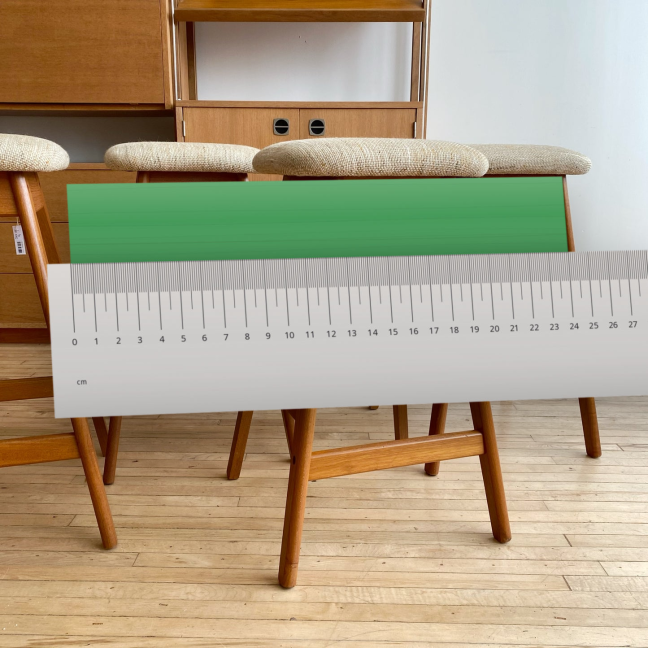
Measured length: 24 cm
